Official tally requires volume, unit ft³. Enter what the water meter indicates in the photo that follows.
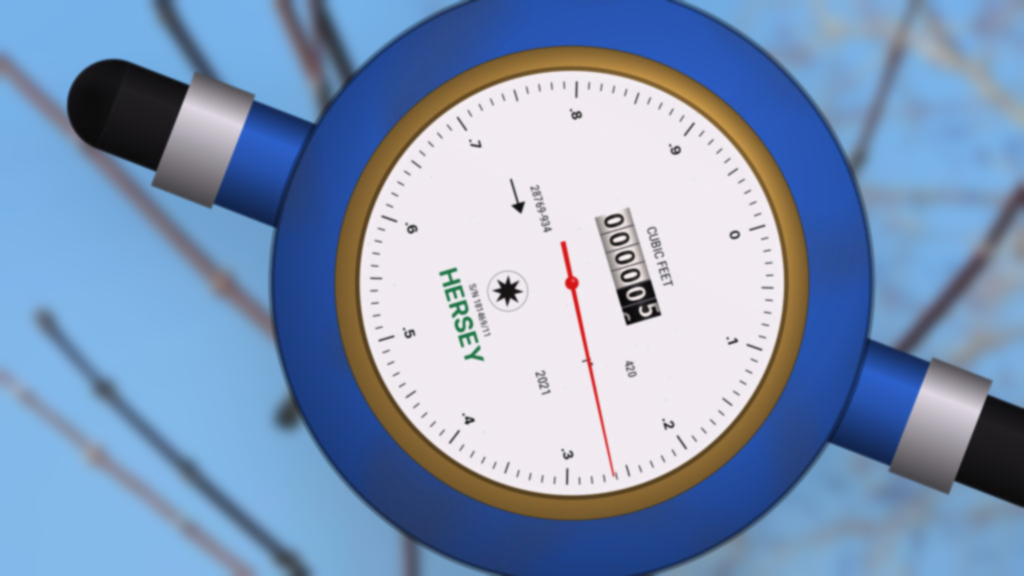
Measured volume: 5.26 ft³
